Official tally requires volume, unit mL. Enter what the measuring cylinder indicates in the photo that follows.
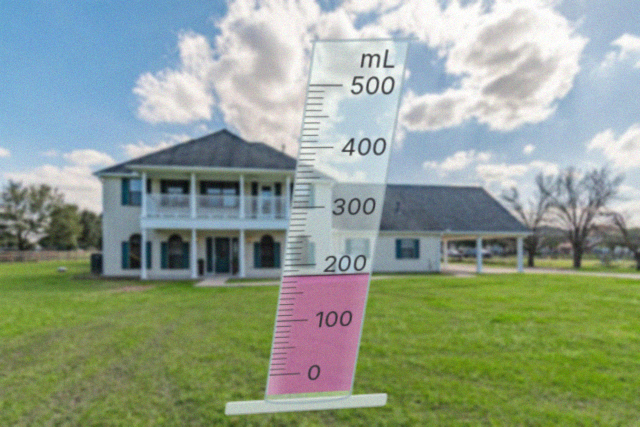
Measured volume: 180 mL
